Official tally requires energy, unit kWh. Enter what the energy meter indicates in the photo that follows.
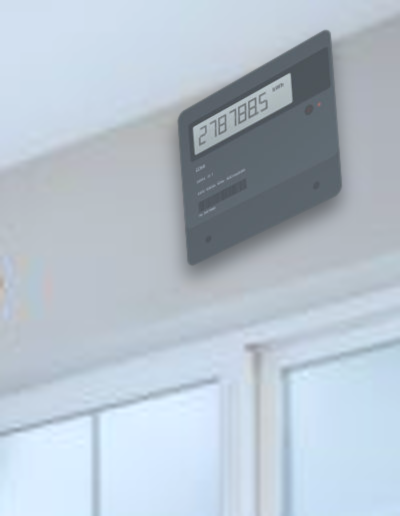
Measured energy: 278788.5 kWh
